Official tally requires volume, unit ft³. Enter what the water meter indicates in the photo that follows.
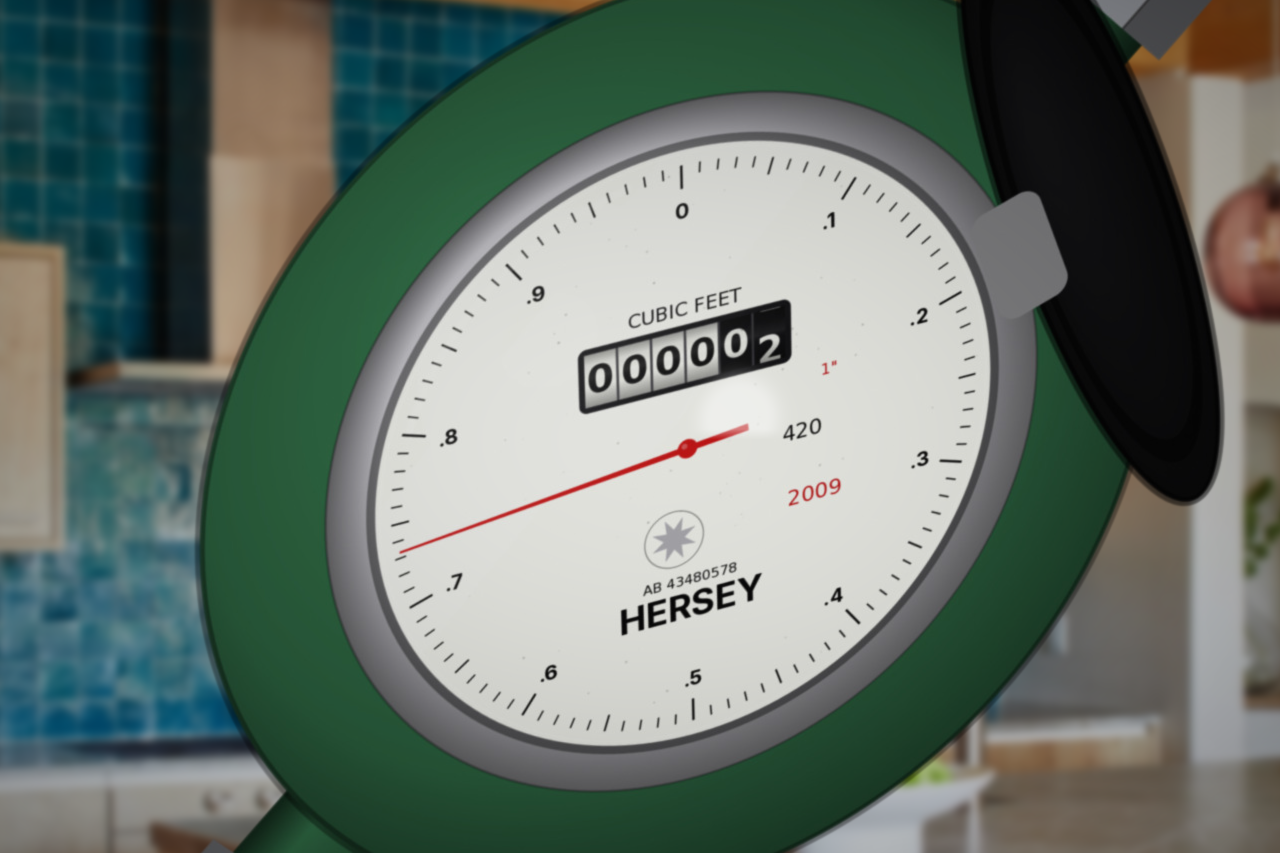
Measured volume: 1.73 ft³
